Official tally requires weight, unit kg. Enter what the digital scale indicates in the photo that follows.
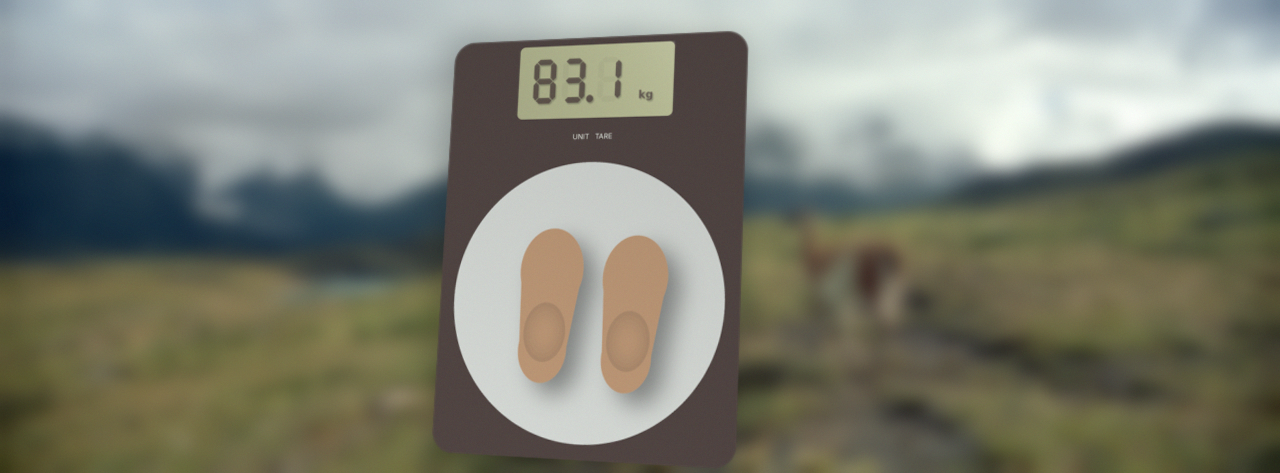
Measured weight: 83.1 kg
